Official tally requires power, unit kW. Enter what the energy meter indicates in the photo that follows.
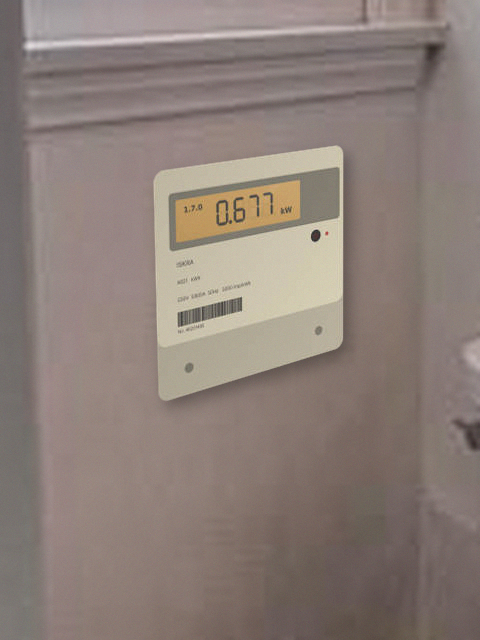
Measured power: 0.677 kW
